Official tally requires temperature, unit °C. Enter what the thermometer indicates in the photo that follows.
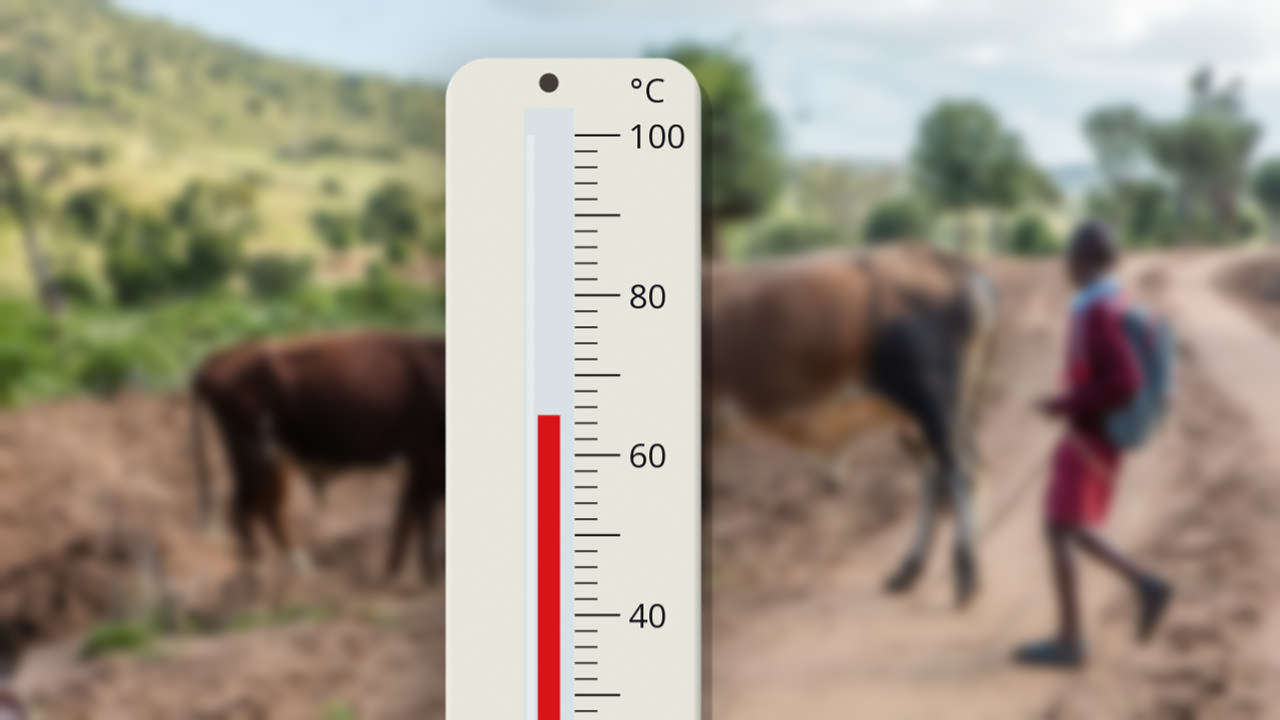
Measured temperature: 65 °C
